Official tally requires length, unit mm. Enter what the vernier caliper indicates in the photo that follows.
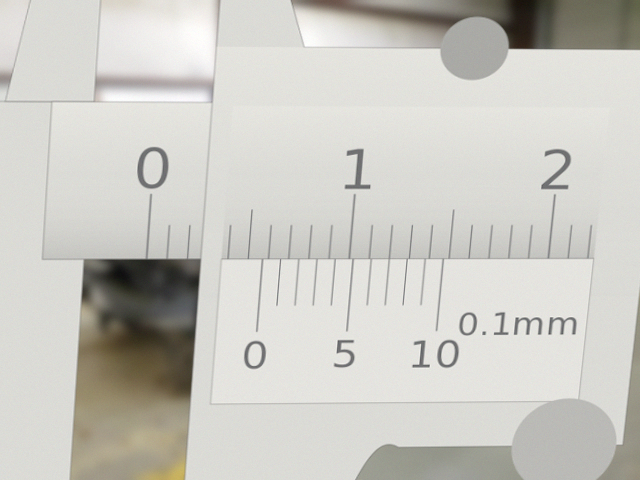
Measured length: 5.7 mm
